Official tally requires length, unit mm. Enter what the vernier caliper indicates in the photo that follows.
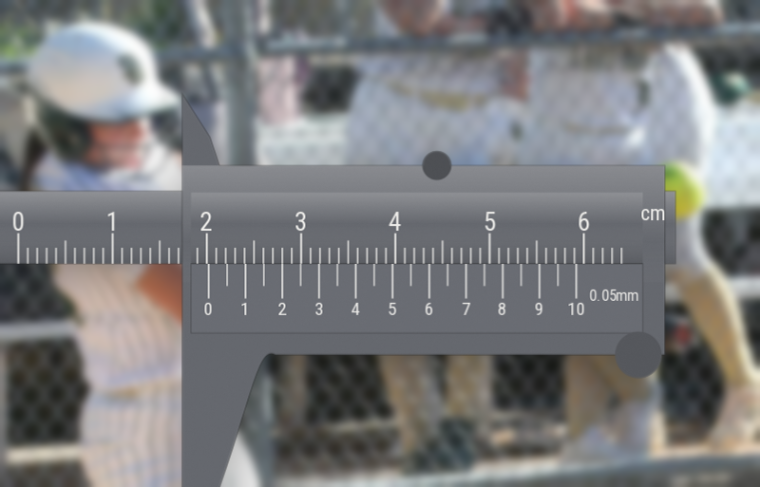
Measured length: 20.2 mm
